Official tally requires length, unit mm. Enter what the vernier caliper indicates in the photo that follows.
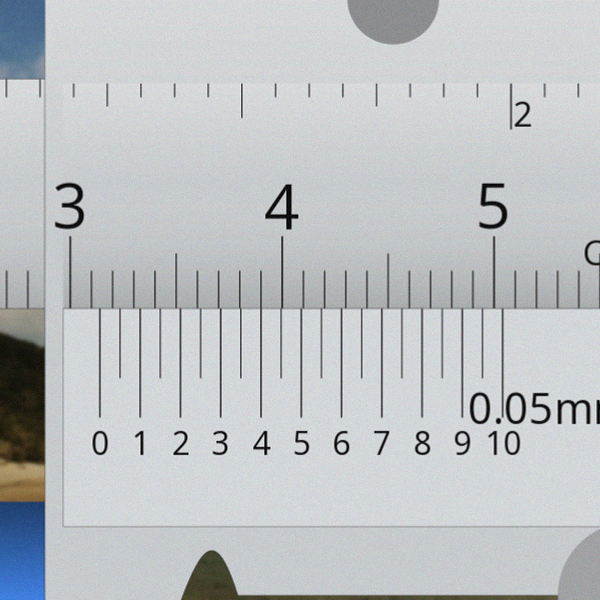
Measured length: 31.4 mm
